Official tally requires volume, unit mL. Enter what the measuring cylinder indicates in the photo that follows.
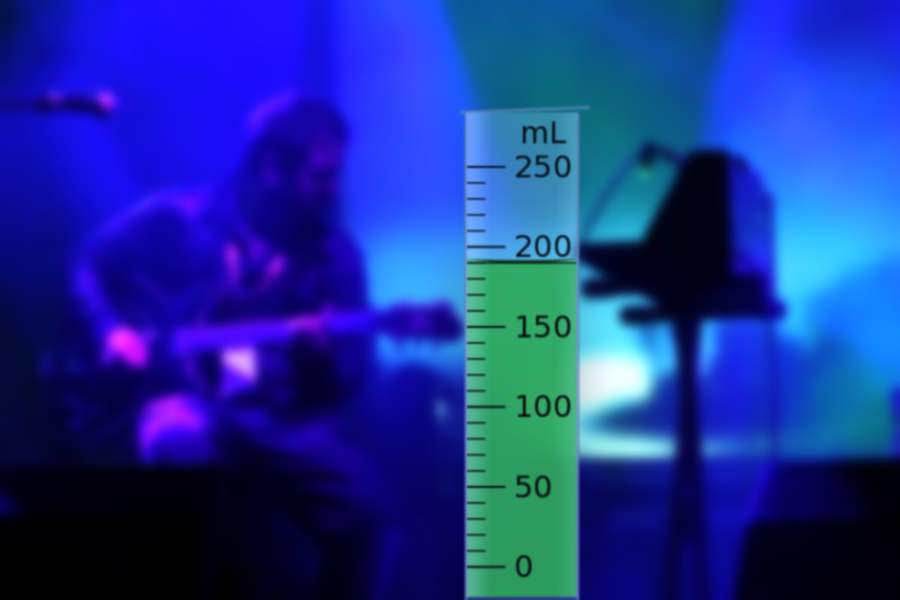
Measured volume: 190 mL
